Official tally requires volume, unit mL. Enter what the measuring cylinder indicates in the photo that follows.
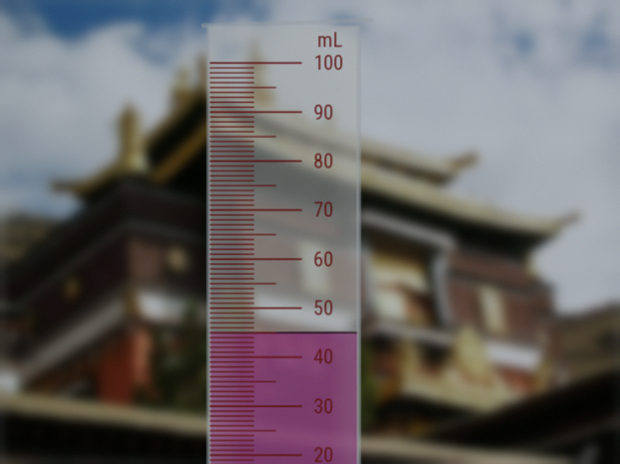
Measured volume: 45 mL
